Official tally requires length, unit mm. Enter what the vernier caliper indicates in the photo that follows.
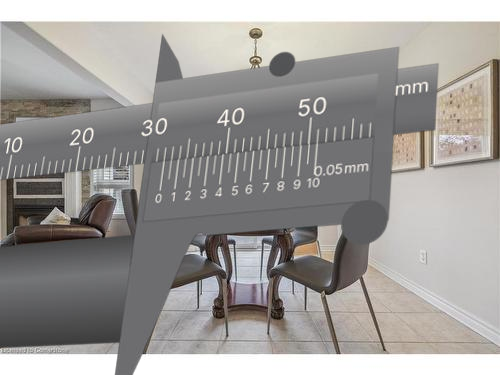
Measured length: 32.0 mm
